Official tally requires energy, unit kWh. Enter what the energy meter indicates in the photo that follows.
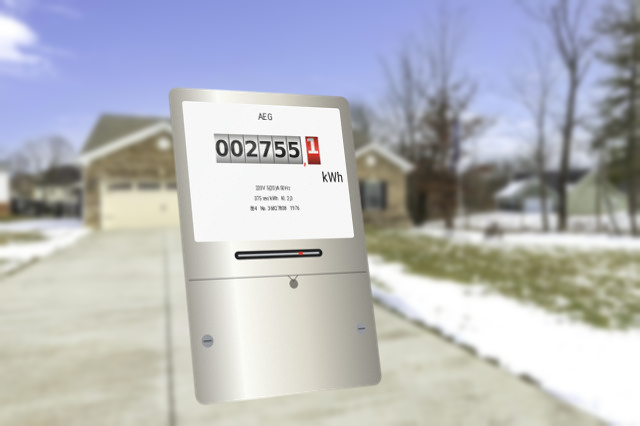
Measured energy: 2755.1 kWh
